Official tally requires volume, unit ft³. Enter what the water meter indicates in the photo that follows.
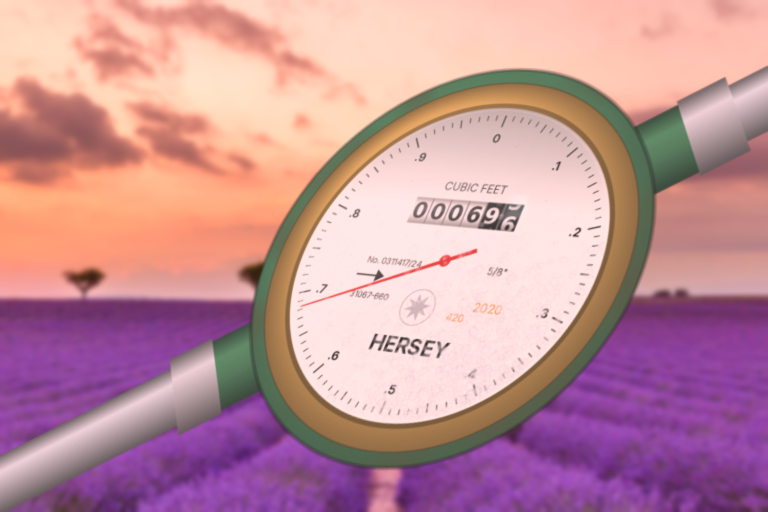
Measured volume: 695.68 ft³
